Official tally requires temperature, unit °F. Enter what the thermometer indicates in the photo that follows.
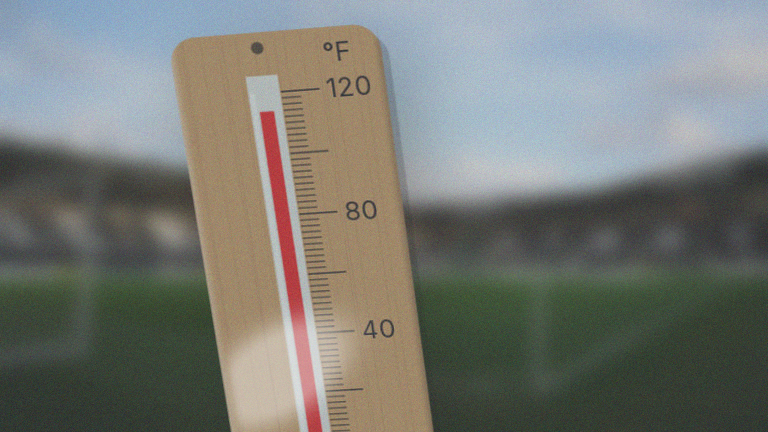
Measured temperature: 114 °F
